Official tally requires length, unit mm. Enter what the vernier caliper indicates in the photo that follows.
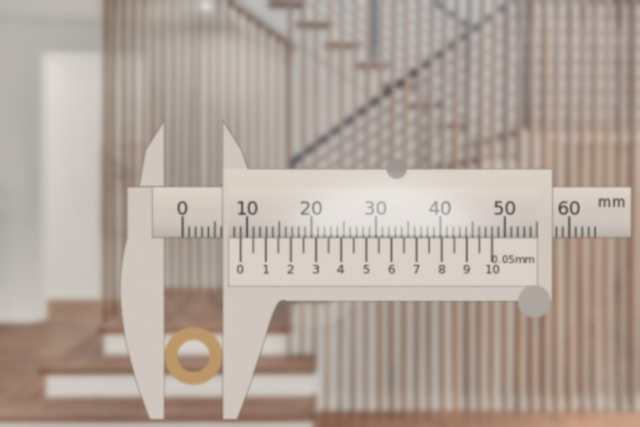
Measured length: 9.0 mm
